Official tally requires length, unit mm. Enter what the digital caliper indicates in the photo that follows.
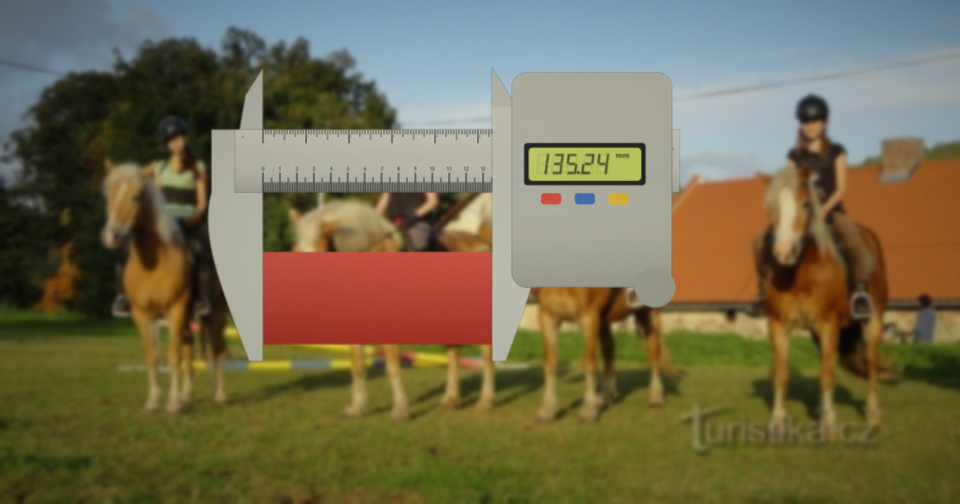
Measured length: 135.24 mm
